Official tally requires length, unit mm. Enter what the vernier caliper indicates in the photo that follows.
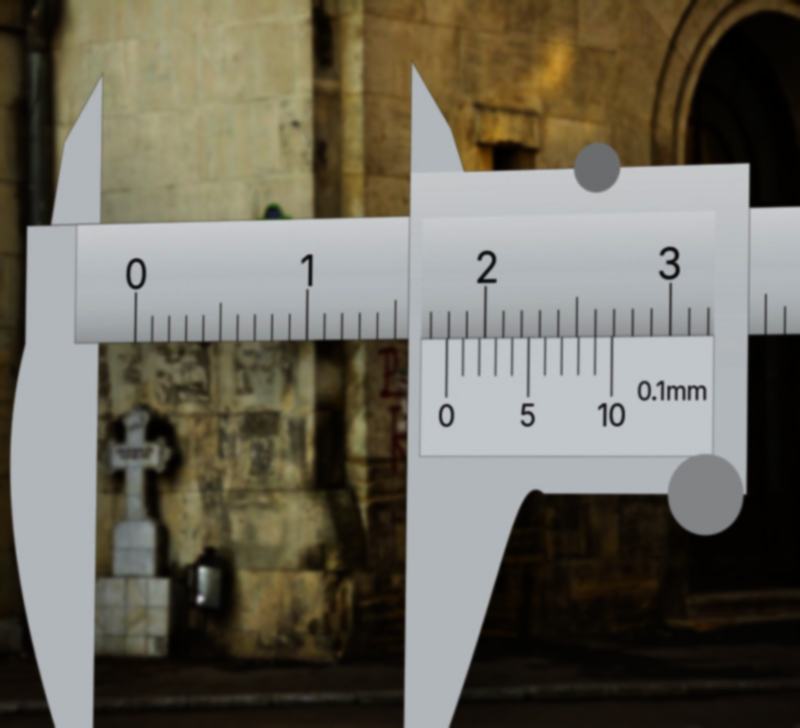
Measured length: 17.9 mm
